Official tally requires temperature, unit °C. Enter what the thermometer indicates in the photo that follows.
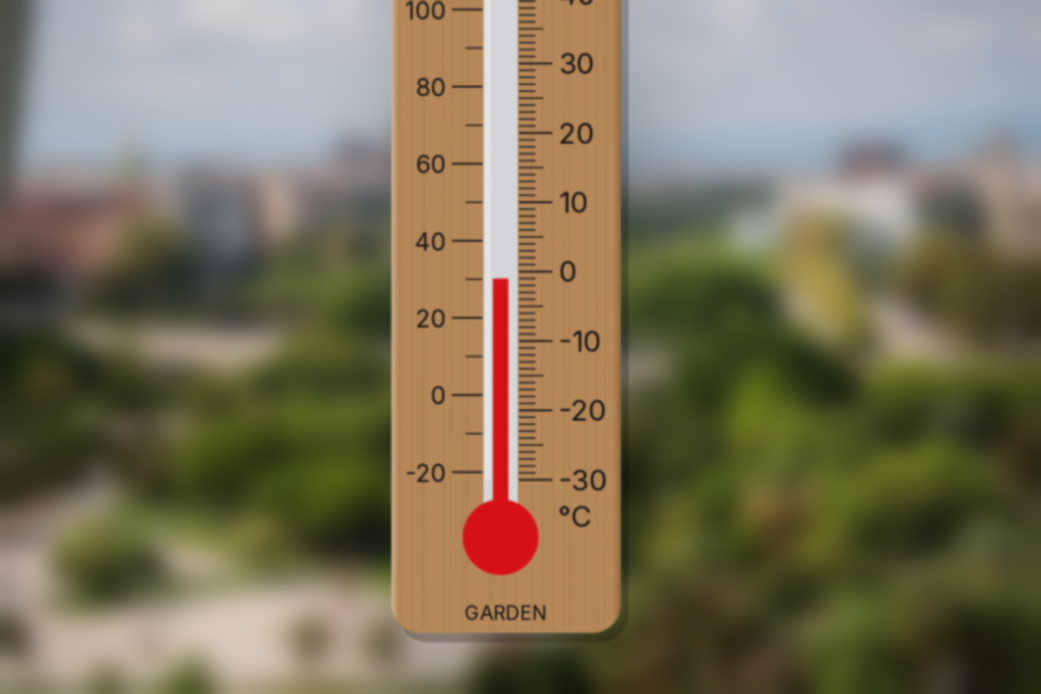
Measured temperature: -1 °C
